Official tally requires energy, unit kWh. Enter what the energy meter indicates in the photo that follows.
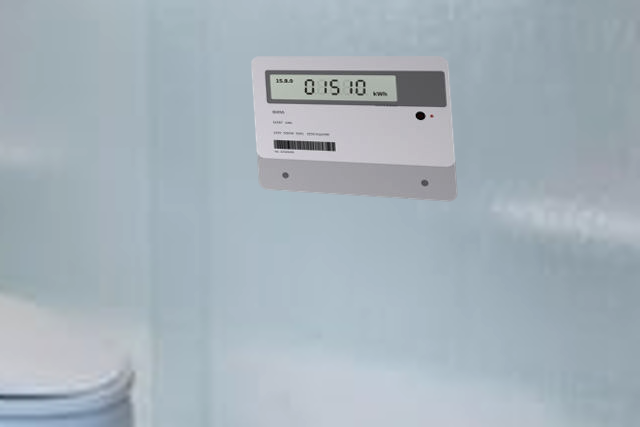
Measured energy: 1510 kWh
